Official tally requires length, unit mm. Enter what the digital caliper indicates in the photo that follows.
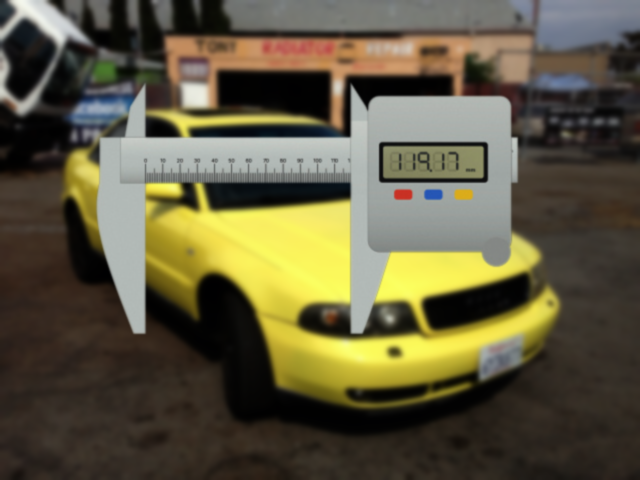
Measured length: 119.17 mm
